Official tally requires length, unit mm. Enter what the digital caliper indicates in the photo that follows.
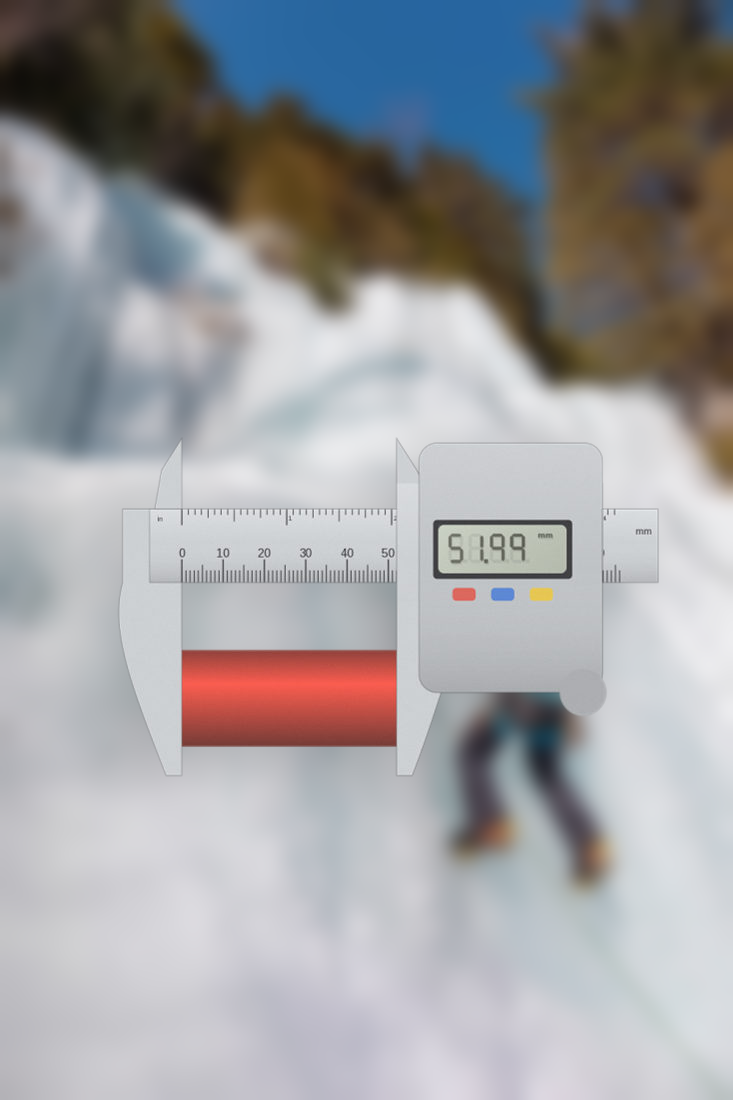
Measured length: 51.99 mm
